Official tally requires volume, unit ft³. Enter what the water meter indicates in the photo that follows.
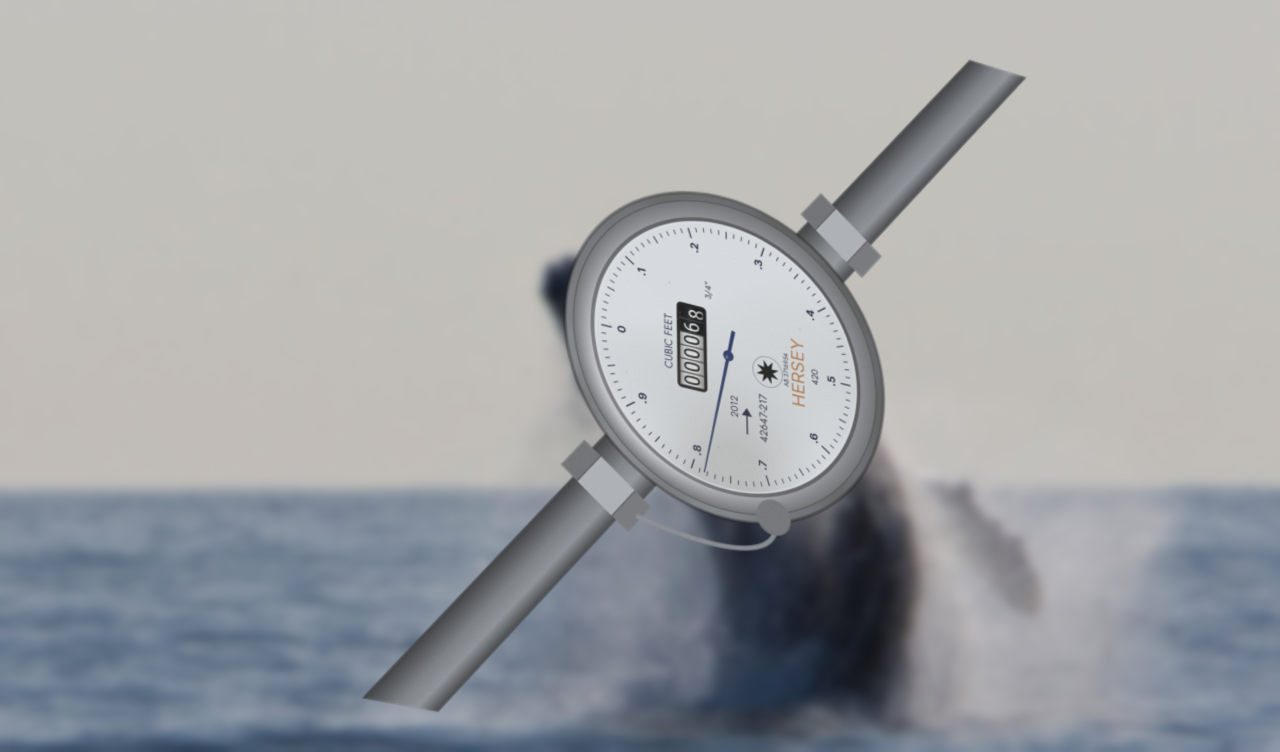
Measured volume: 67.78 ft³
